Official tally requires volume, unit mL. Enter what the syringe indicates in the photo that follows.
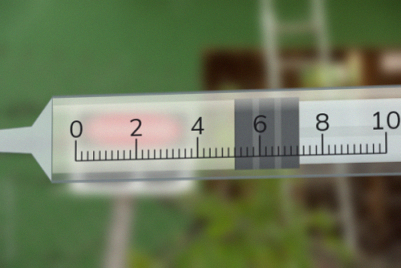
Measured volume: 5.2 mL
